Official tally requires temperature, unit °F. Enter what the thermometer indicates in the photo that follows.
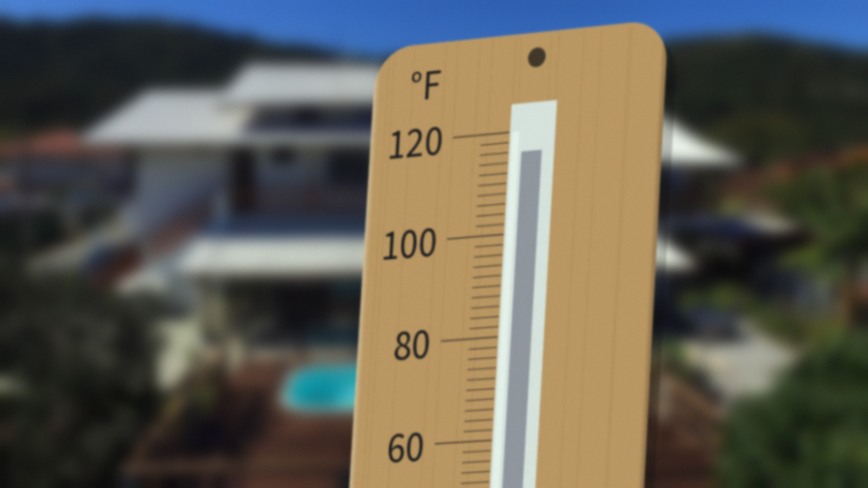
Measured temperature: 116 °F
